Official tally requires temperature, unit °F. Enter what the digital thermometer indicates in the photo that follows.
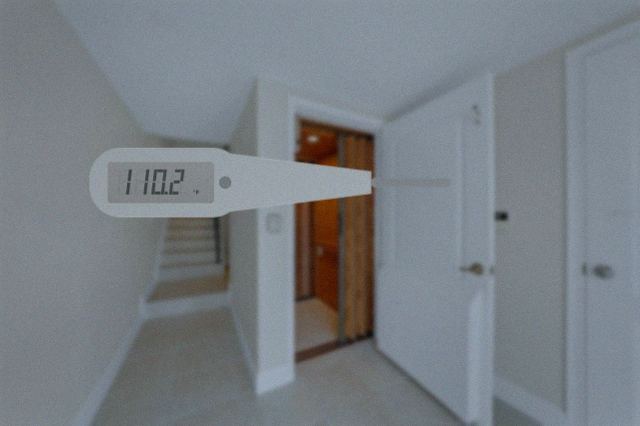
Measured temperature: 110.2 °F
